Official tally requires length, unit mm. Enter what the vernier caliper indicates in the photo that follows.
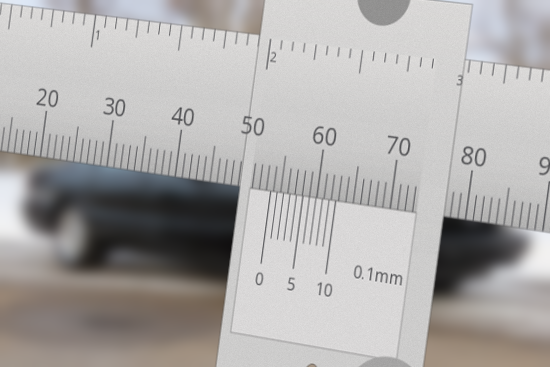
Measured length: 53.6 mm
